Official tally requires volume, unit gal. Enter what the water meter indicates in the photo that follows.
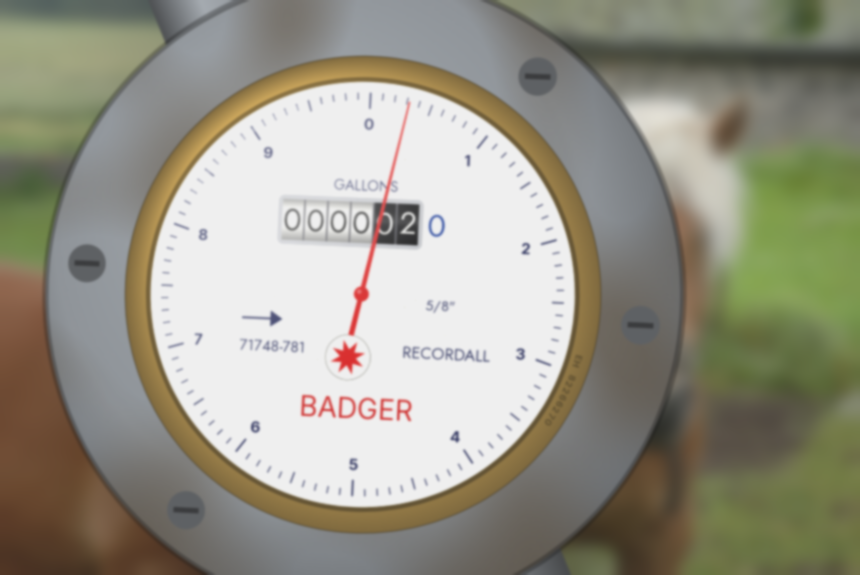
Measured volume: 20.3 gal
